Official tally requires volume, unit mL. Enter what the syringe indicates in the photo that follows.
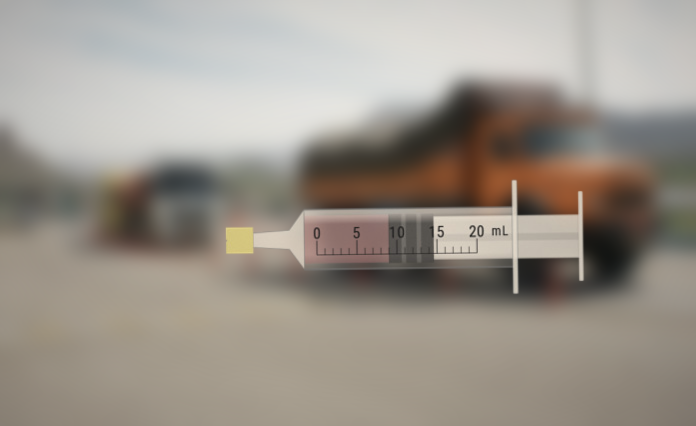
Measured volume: 9 mL
